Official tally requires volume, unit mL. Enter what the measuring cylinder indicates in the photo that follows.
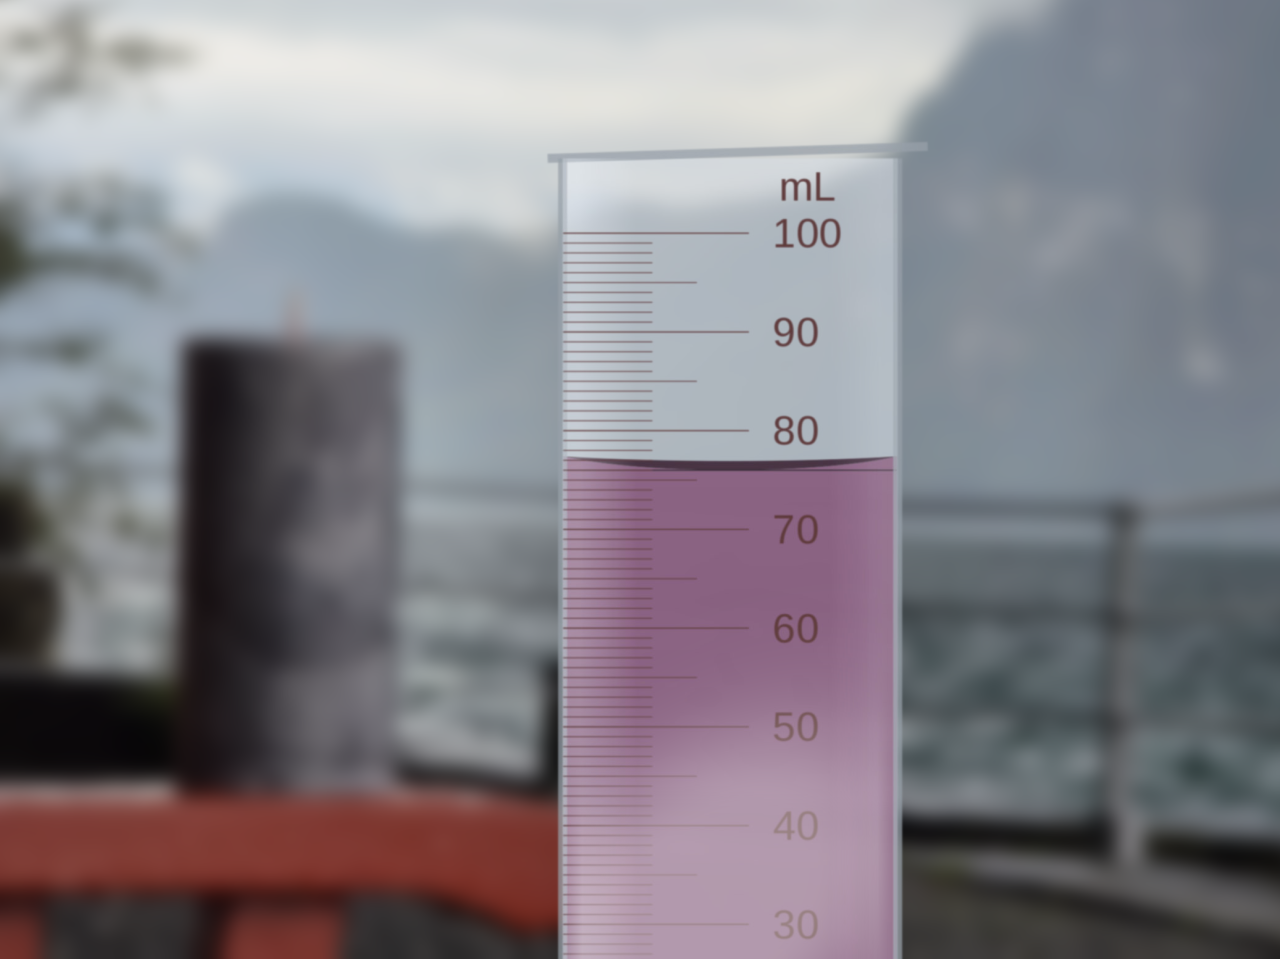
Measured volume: 76 mL
